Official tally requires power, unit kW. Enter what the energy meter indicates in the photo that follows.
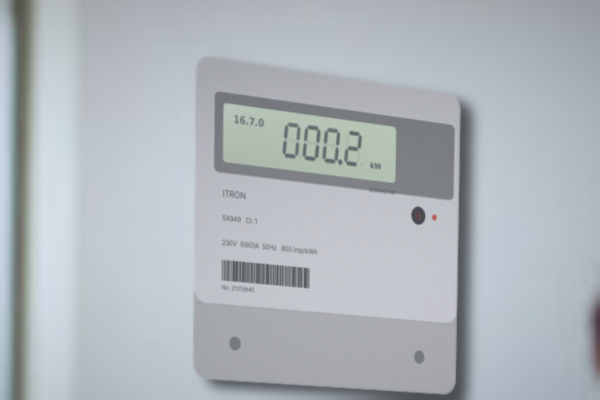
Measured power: 0.2 kW
